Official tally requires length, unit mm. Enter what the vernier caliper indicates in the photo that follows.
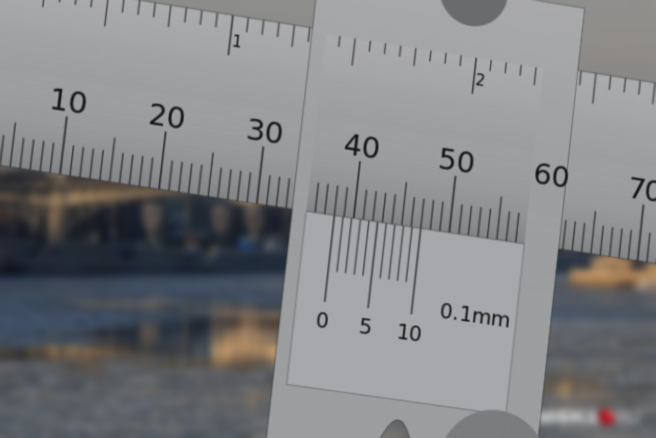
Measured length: 38.0 mm
